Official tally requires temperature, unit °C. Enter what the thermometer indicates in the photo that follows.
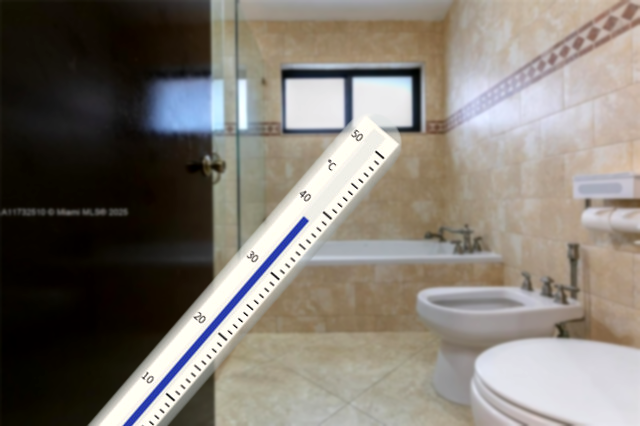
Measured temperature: 38 °C
